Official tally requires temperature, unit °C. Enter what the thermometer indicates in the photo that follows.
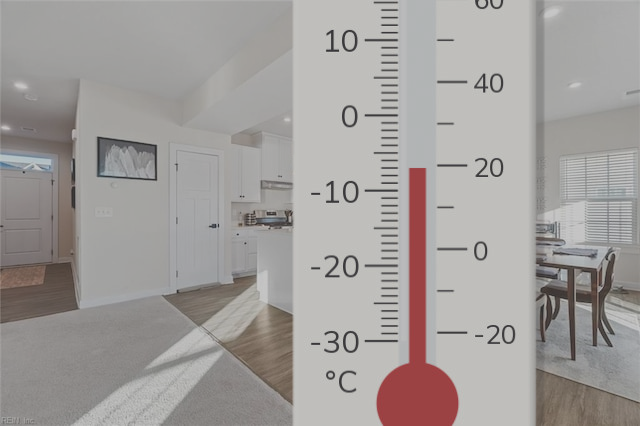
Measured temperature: -7 °C
